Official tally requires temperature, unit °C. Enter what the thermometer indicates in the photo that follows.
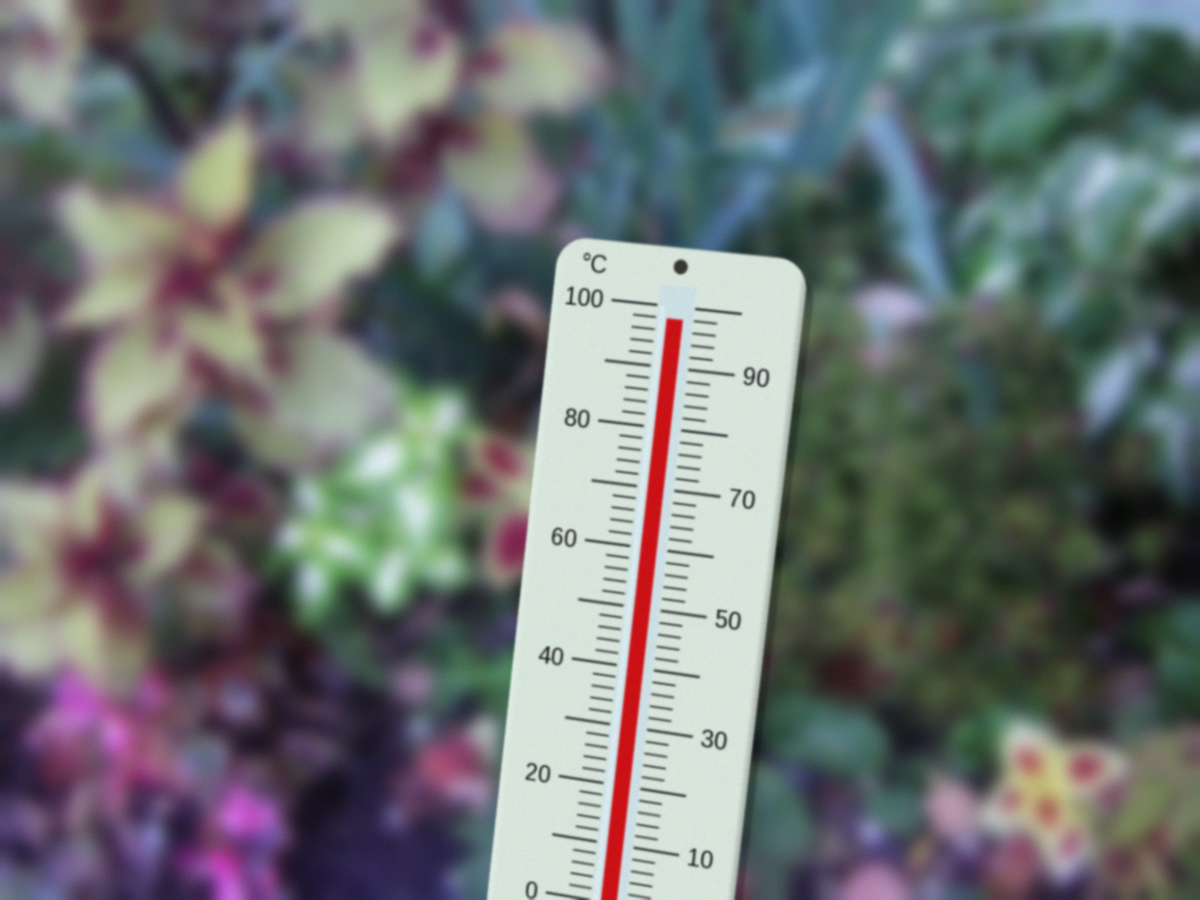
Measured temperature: 98 °C
